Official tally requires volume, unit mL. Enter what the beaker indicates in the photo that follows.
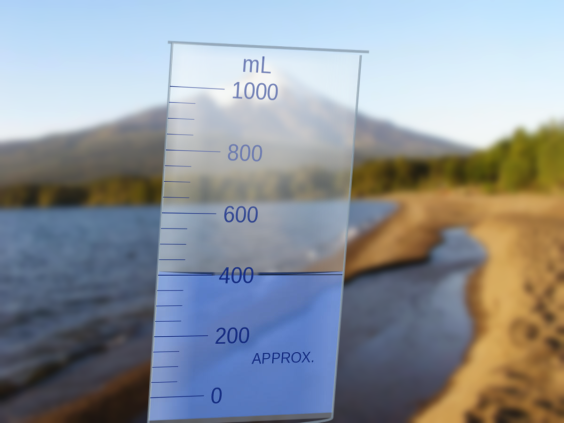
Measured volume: 400 mL
